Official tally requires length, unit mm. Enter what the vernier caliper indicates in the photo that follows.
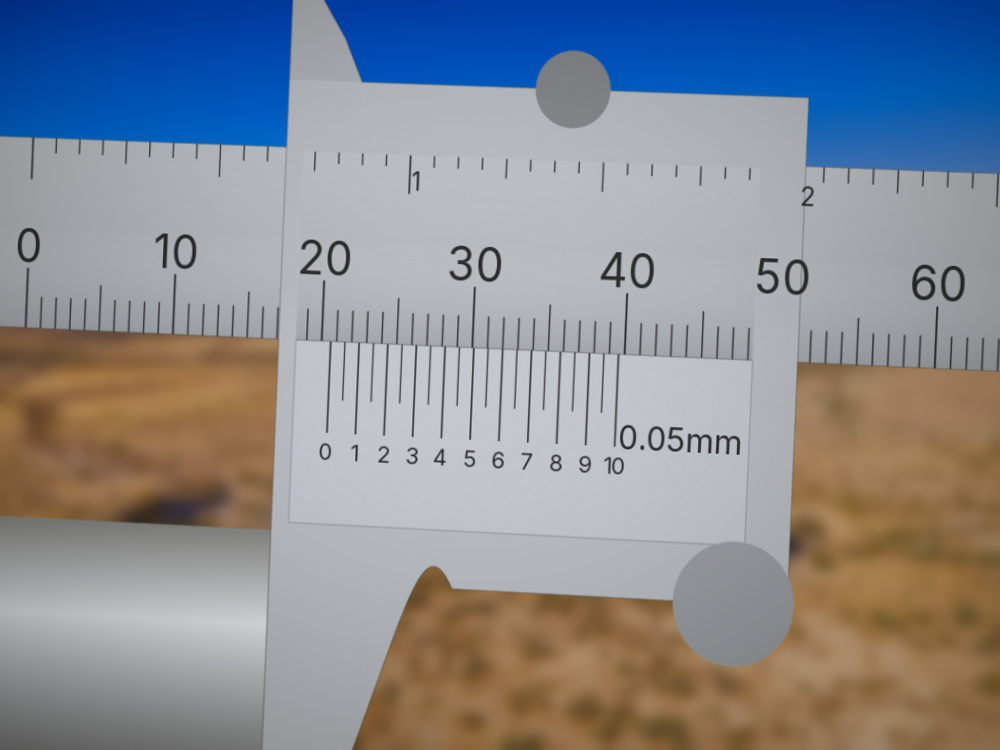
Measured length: 20.6 mm
